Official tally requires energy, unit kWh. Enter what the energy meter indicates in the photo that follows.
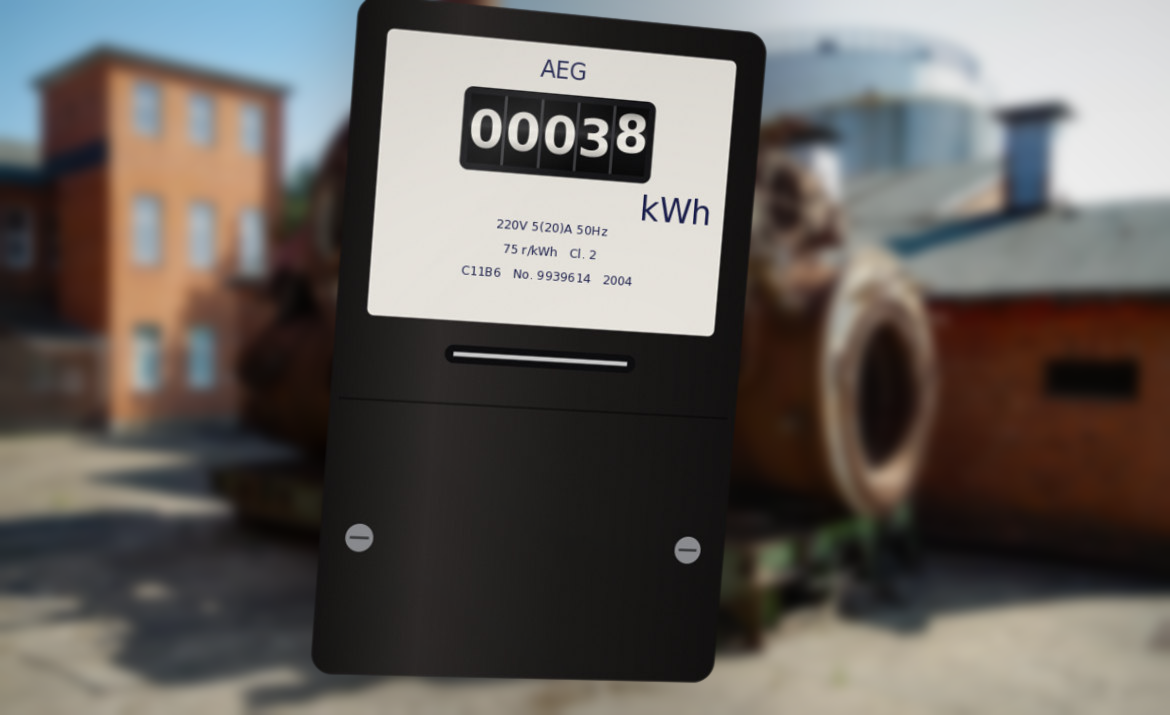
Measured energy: 38 kWh
